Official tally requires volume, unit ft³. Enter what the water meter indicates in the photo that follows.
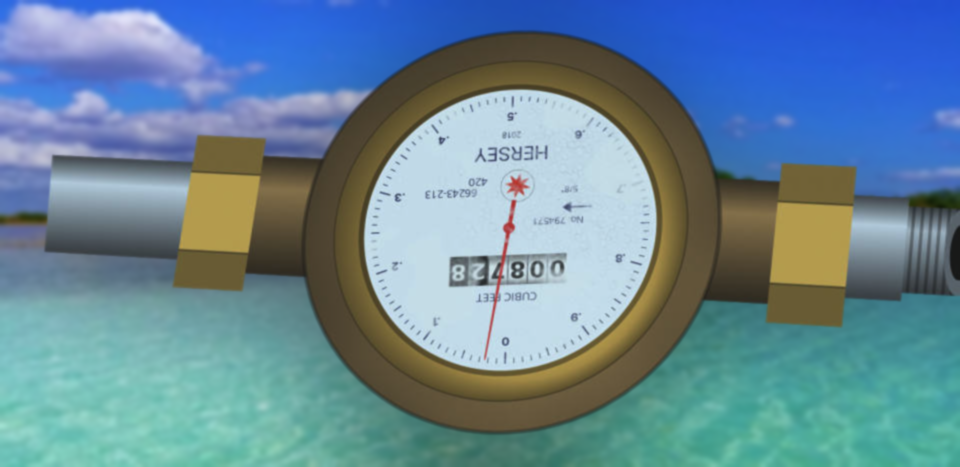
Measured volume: 8728.02 ft³
